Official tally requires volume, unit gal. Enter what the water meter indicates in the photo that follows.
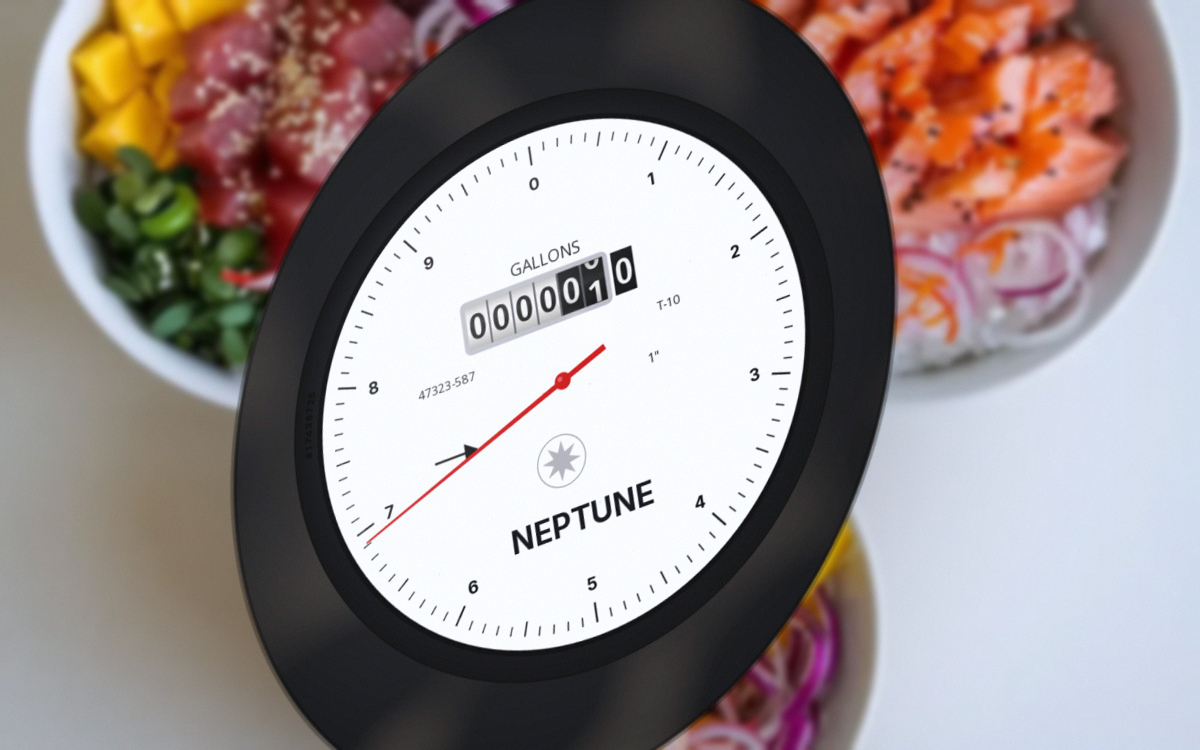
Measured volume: 6.9 gal
